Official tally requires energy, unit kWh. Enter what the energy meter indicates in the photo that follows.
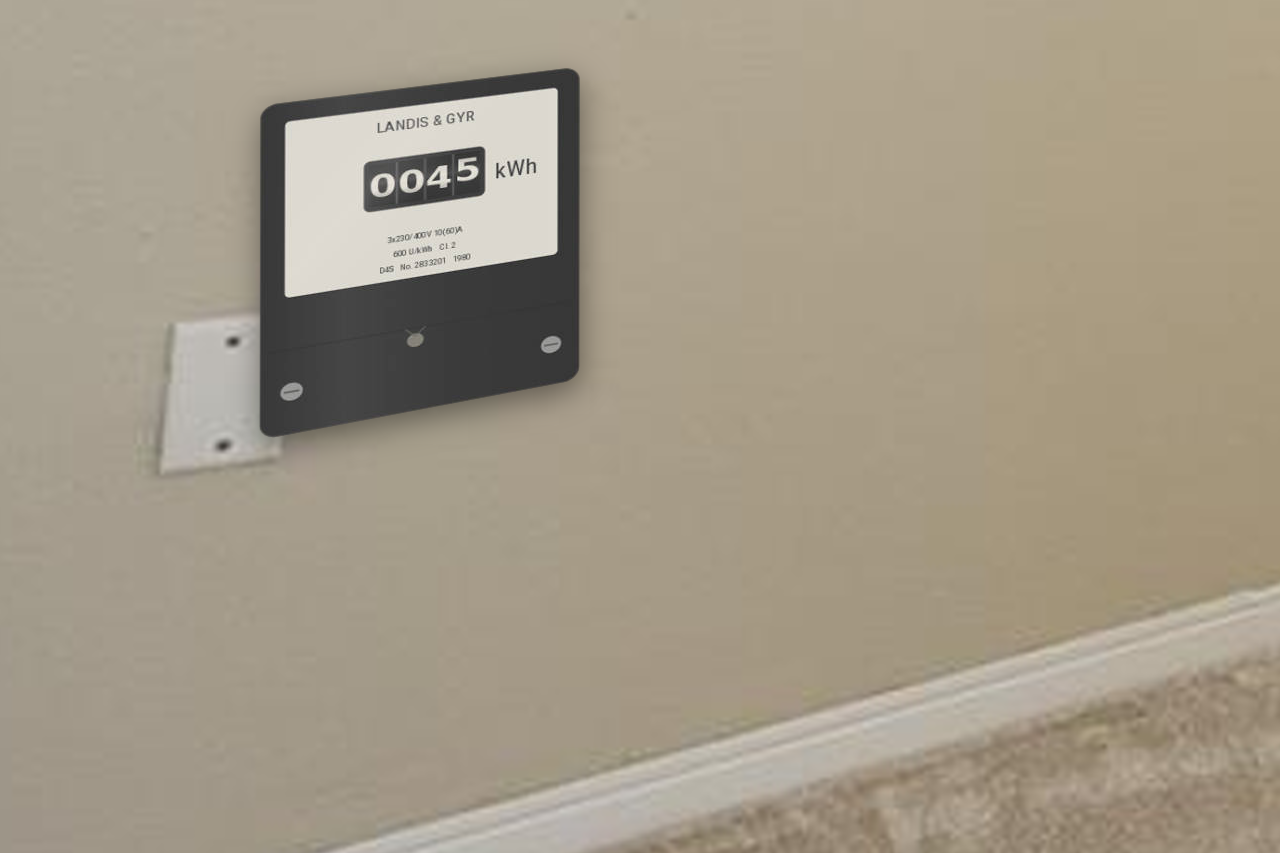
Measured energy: 45 kWh
